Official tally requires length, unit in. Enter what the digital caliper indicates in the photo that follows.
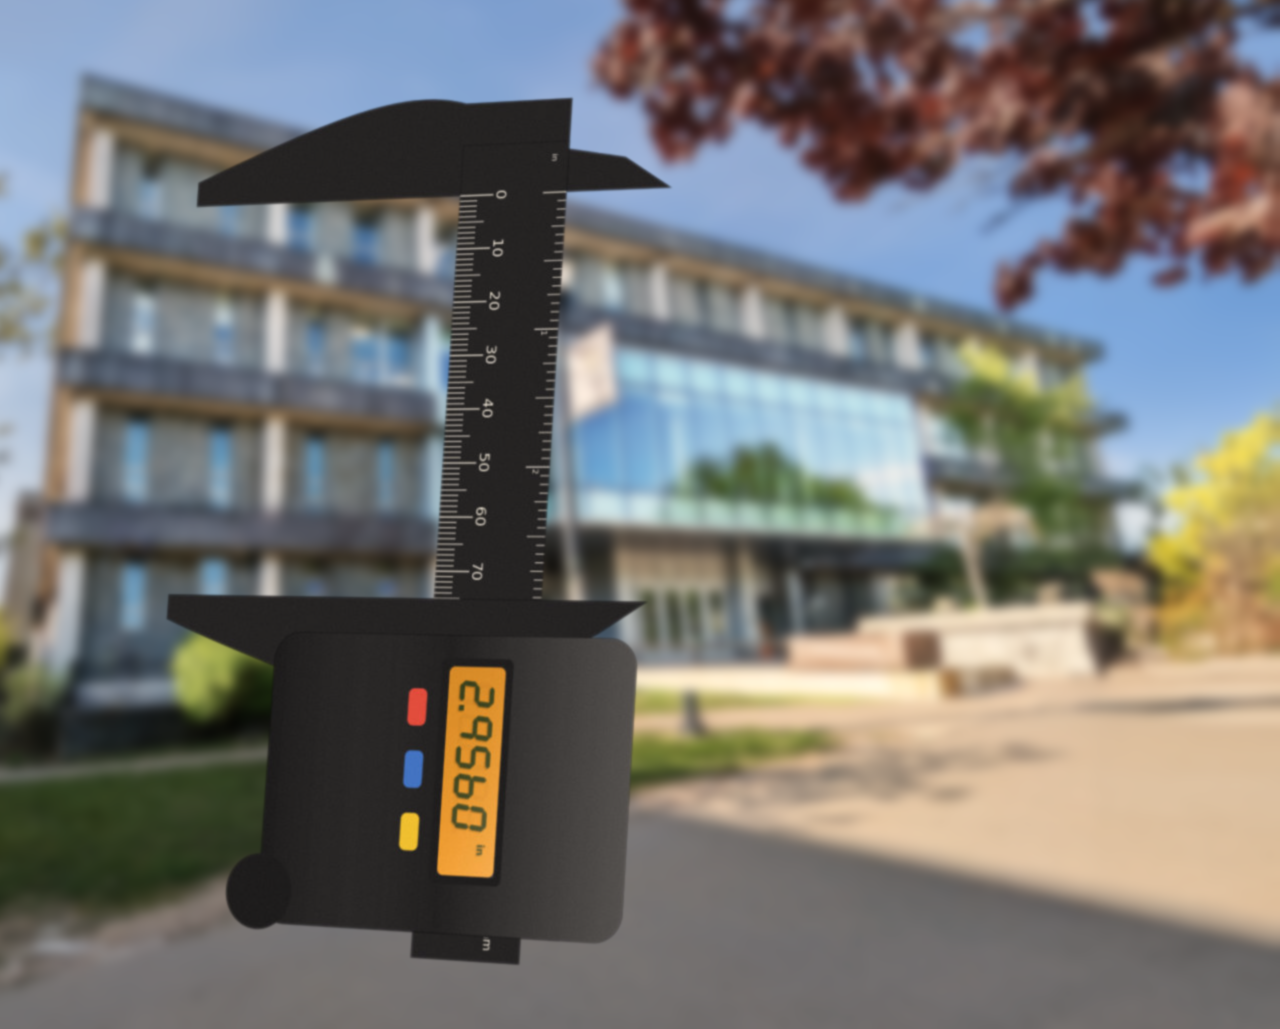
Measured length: 2.9560 in
